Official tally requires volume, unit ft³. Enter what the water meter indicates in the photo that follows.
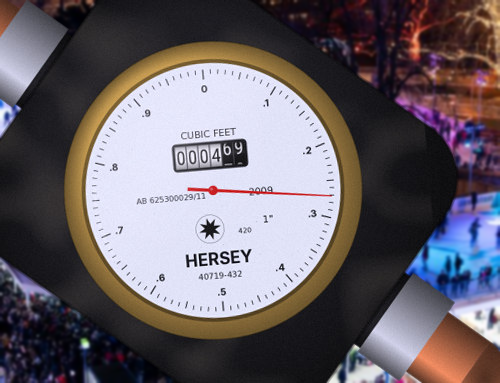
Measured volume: 469.27 ft³
